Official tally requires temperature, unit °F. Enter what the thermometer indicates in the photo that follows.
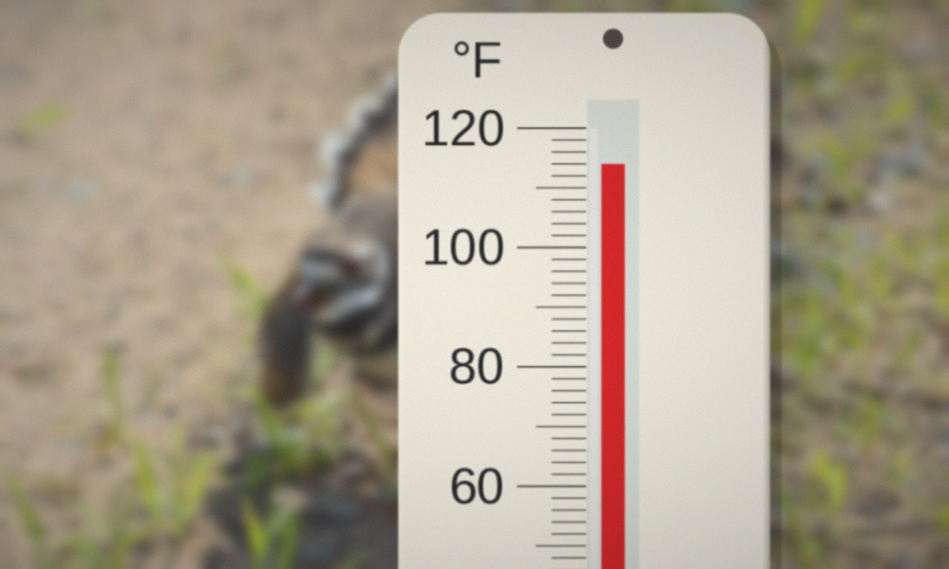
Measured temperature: 114 °F
